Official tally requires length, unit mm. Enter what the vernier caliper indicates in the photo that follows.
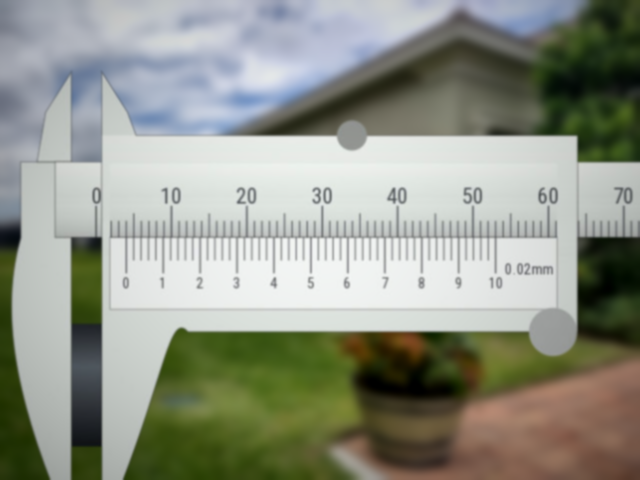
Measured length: 4.0 mm
